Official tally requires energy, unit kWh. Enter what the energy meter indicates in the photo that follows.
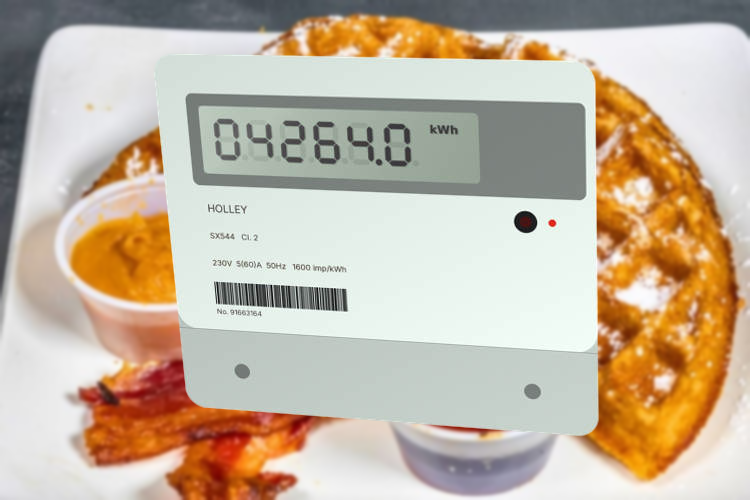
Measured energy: 4264.0 kWh
